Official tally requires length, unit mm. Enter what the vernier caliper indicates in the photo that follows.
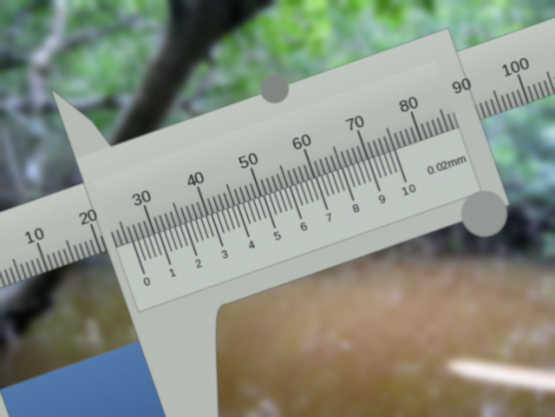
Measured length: 26.0 mm
